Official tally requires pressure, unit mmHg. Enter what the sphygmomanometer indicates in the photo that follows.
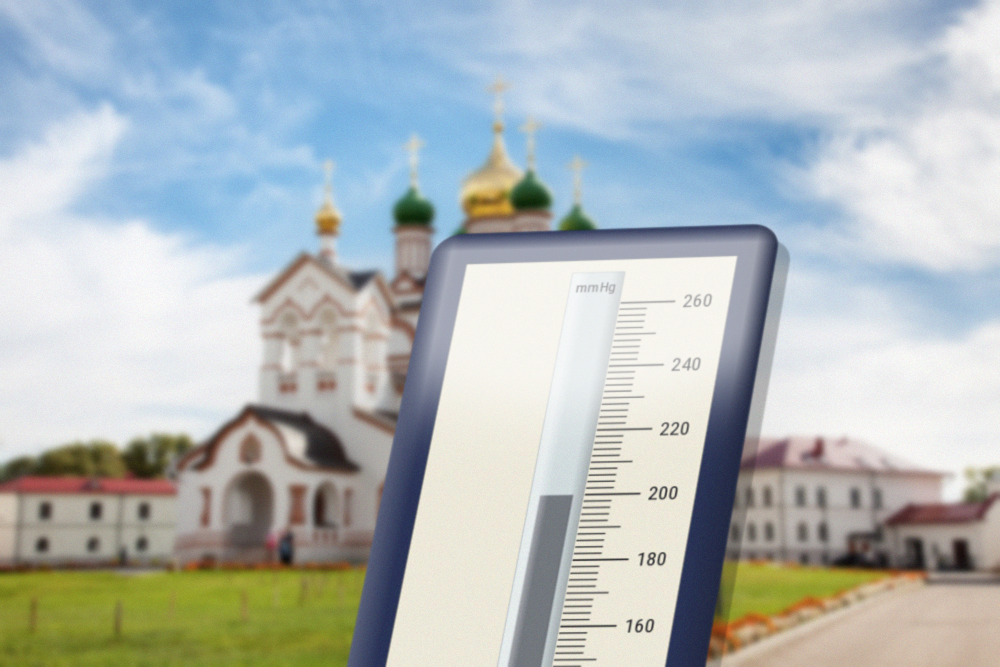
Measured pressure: 200 mmHg
